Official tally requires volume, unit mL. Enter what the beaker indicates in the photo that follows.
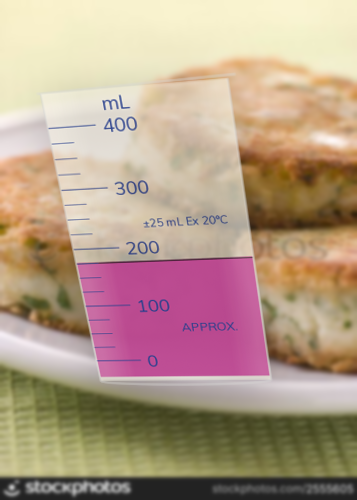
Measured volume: 175 mL
